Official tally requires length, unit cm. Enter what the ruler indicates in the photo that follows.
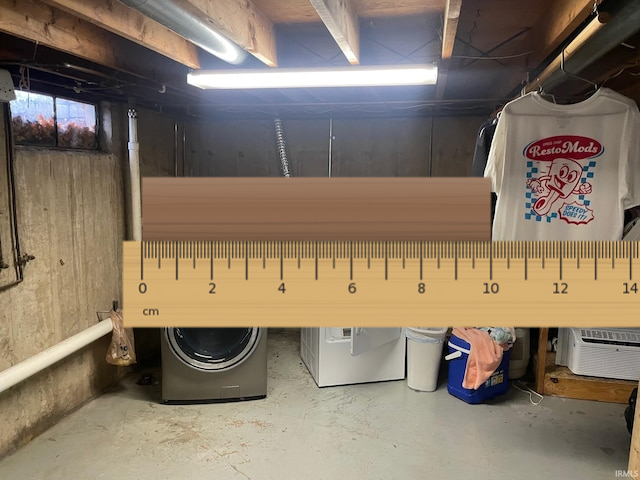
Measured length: 10 cm
